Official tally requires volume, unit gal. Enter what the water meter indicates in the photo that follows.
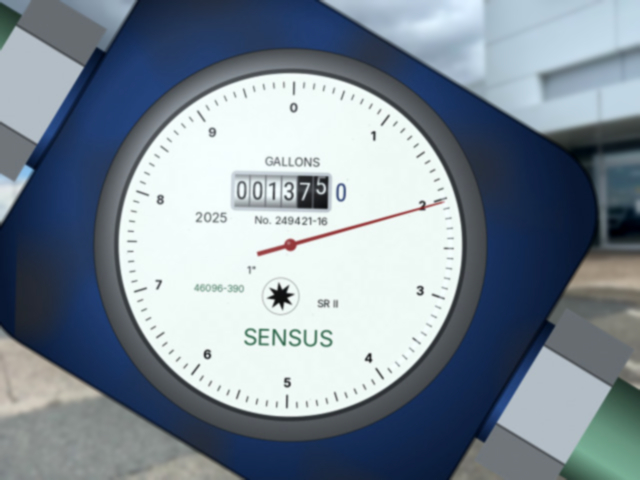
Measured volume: 13752.0 gal
